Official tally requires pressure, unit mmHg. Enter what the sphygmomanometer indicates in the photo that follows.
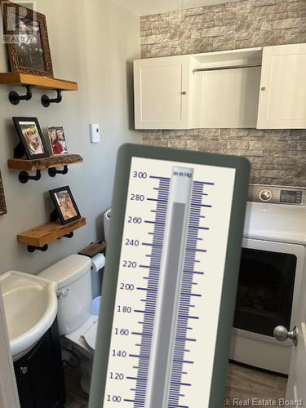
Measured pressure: 280 mmHg
